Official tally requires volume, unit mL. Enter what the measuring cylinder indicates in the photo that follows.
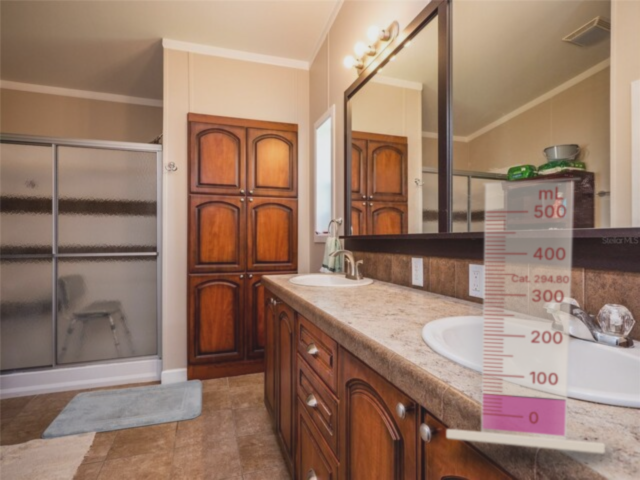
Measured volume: 50 mL
